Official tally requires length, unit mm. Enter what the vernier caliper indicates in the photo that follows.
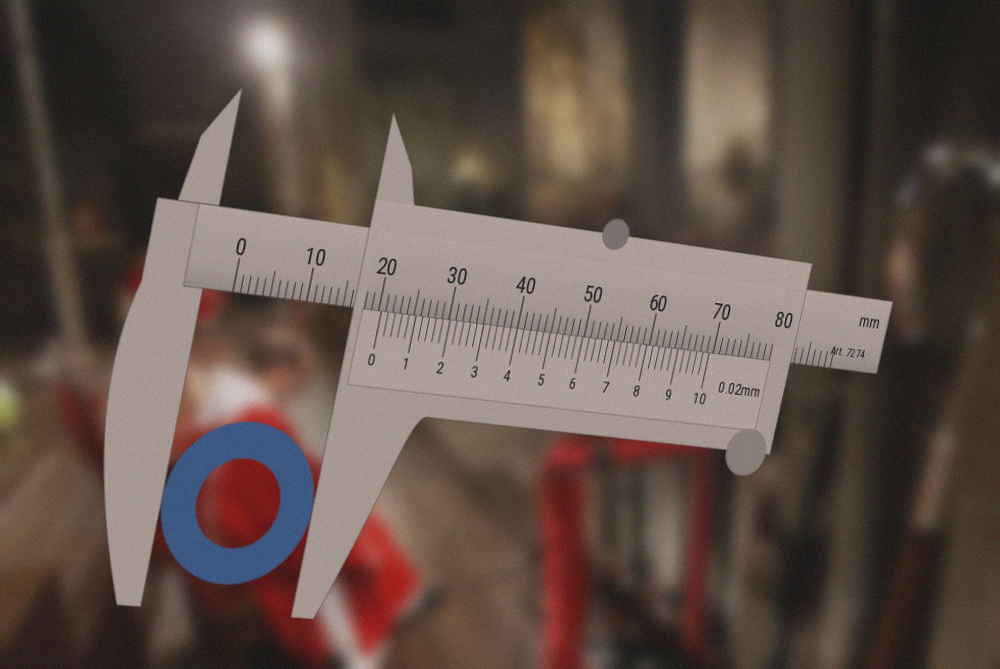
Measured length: 20.4 mm
